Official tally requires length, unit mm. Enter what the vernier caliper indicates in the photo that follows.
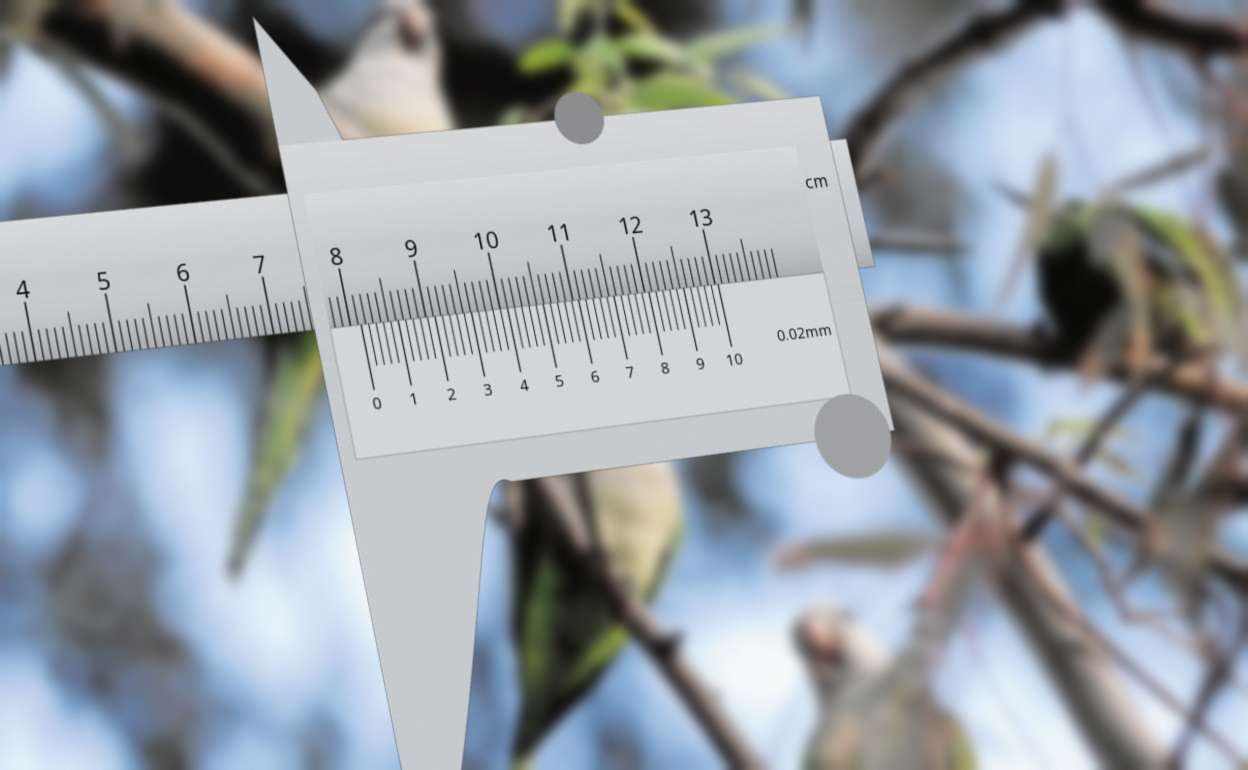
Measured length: 81.4 mm
